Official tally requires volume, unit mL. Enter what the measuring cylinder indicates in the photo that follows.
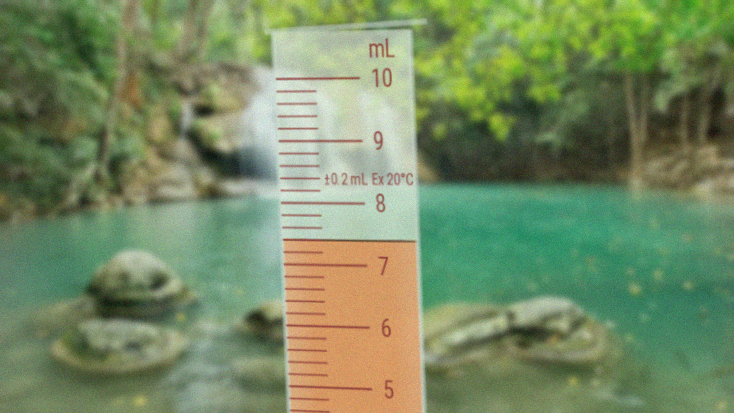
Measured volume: 7.4 mL
